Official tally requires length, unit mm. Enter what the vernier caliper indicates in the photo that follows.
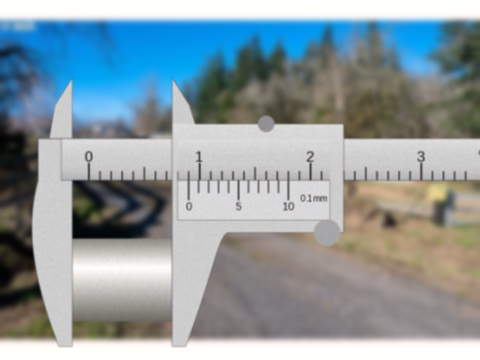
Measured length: 9.0 mm
